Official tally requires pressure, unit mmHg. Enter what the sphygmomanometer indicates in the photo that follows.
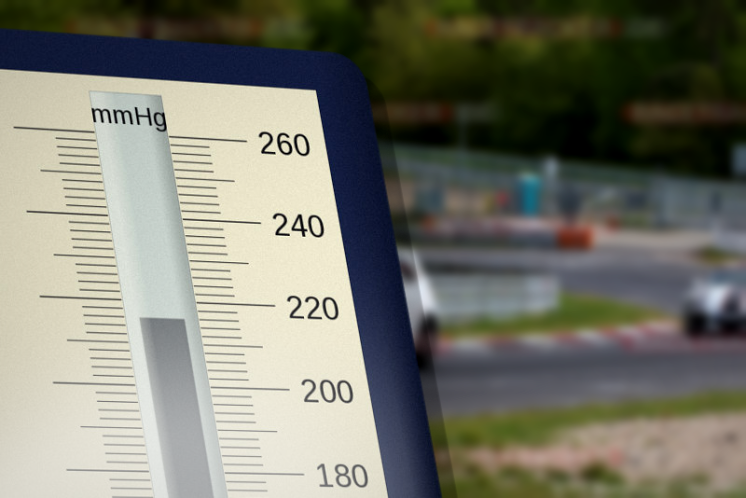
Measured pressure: 216 mmHg
